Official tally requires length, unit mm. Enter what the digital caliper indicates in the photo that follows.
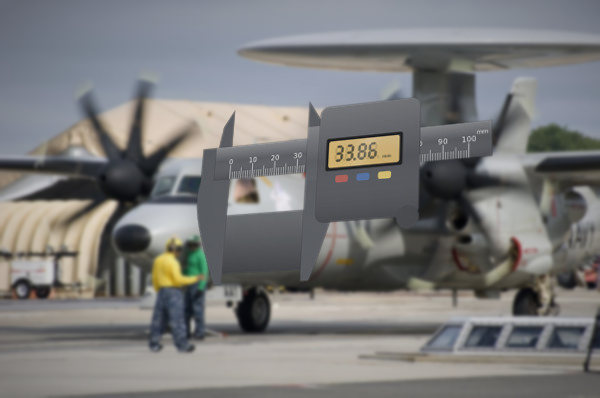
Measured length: 33.86 mm
